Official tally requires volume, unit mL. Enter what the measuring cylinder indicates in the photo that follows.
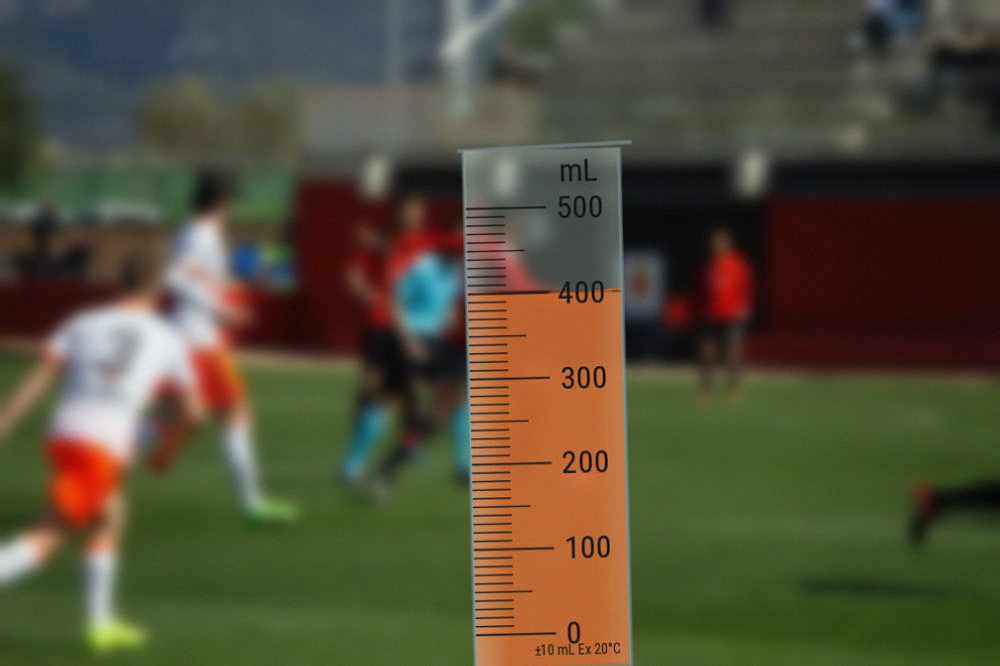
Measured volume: 400 mL
